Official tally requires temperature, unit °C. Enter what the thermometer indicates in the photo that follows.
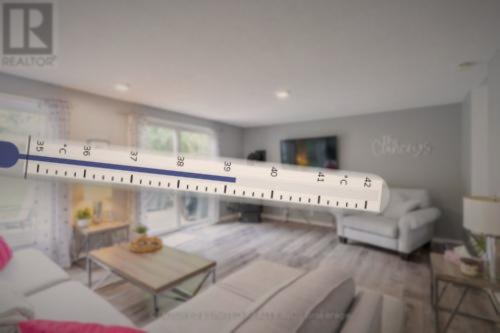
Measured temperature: 39.2 °C
